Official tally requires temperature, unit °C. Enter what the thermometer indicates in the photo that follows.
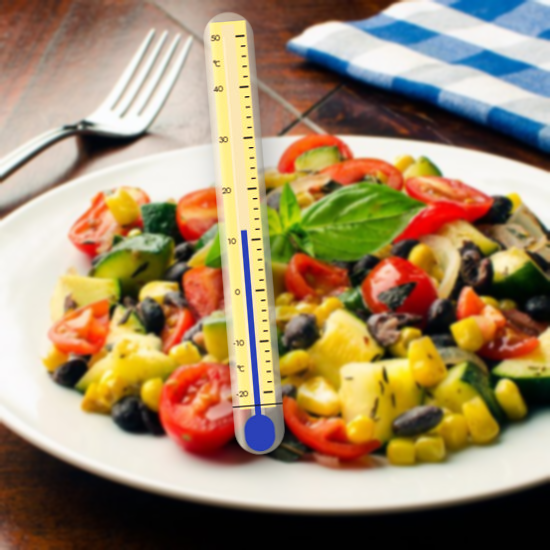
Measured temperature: 12 °C
